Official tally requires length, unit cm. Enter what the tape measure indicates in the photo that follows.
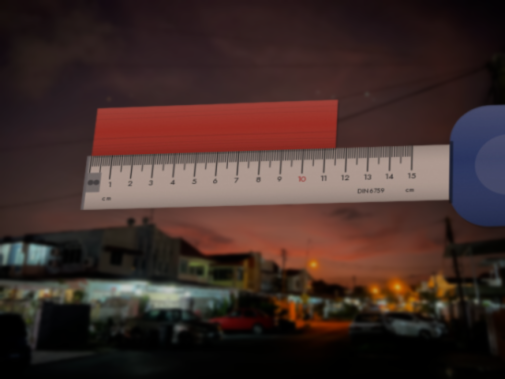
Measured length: 11.5 cm
